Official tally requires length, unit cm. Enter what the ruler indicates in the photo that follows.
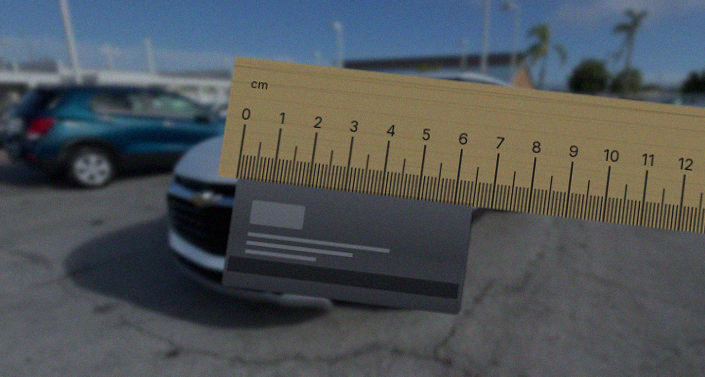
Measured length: 6.5 cm
